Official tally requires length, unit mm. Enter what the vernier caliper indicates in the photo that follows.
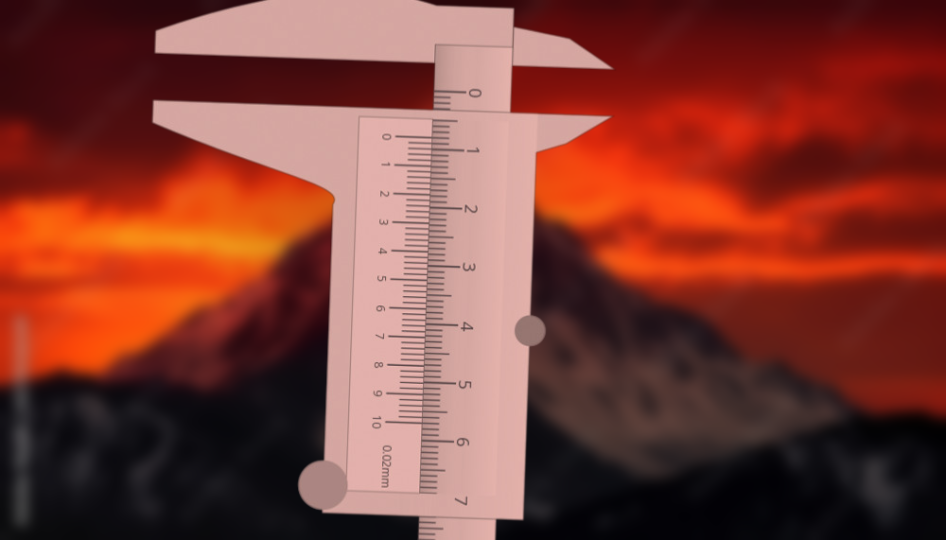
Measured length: 8.0 mm
